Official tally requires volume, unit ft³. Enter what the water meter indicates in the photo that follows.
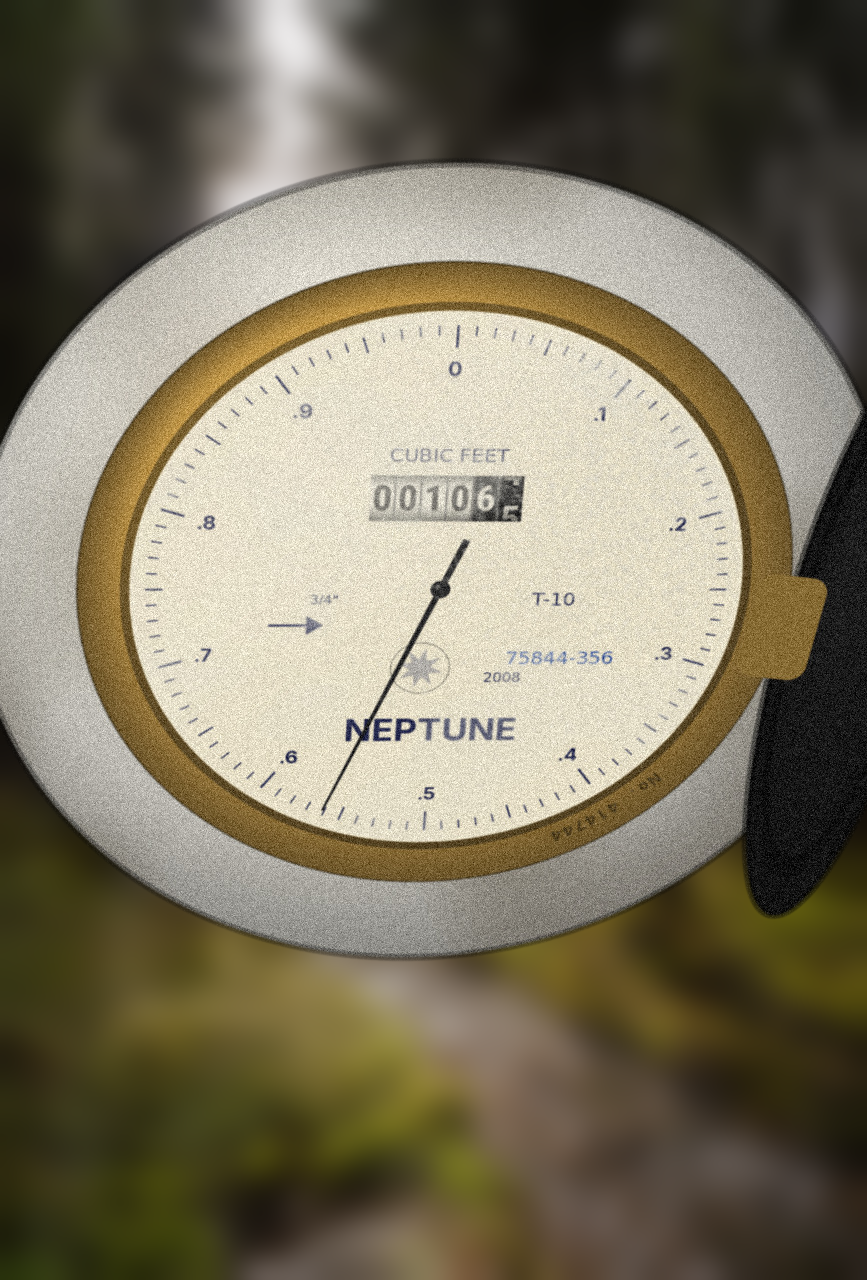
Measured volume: 1064.56 ft³
